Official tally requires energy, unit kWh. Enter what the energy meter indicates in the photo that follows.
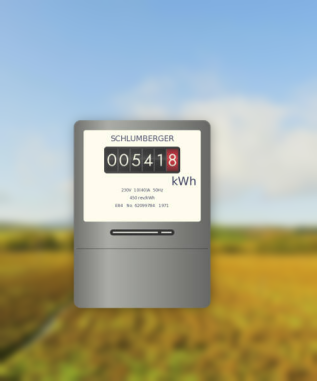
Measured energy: 541.8 kWh
